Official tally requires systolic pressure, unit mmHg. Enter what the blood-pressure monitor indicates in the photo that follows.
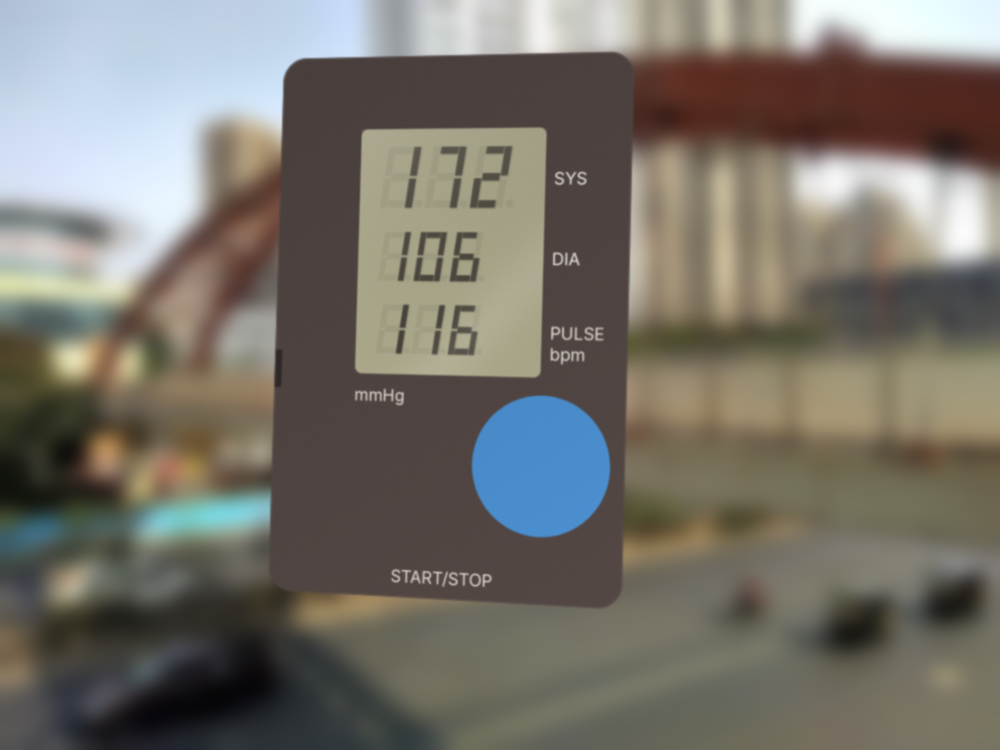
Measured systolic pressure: 172 mmHg
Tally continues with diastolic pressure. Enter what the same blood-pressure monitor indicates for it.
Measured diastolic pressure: 106 mmHg
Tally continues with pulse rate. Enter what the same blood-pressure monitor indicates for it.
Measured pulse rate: 116 bpm
